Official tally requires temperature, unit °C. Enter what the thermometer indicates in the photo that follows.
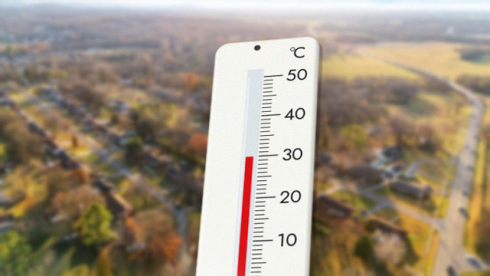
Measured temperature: 30 °C
